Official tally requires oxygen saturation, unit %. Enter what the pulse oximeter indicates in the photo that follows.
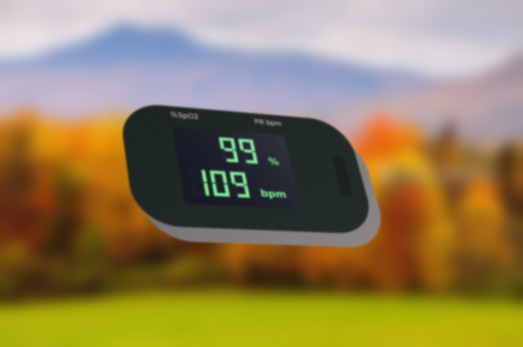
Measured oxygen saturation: 99 %
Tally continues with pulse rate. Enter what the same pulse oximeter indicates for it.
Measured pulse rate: 109 bpm
